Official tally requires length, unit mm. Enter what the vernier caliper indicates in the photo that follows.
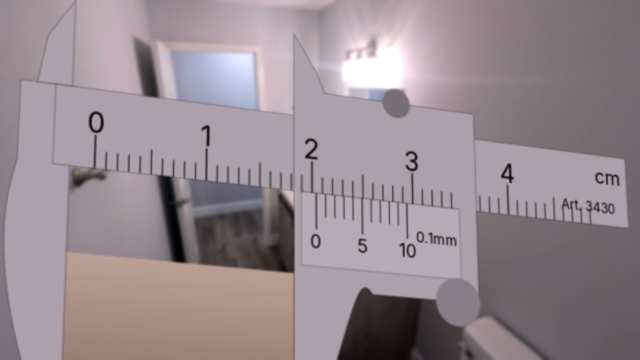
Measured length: 20.4 mm
